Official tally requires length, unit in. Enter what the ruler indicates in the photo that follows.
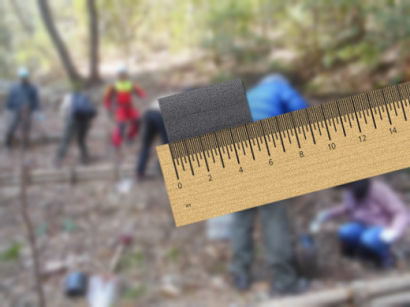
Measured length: 5.5 in
